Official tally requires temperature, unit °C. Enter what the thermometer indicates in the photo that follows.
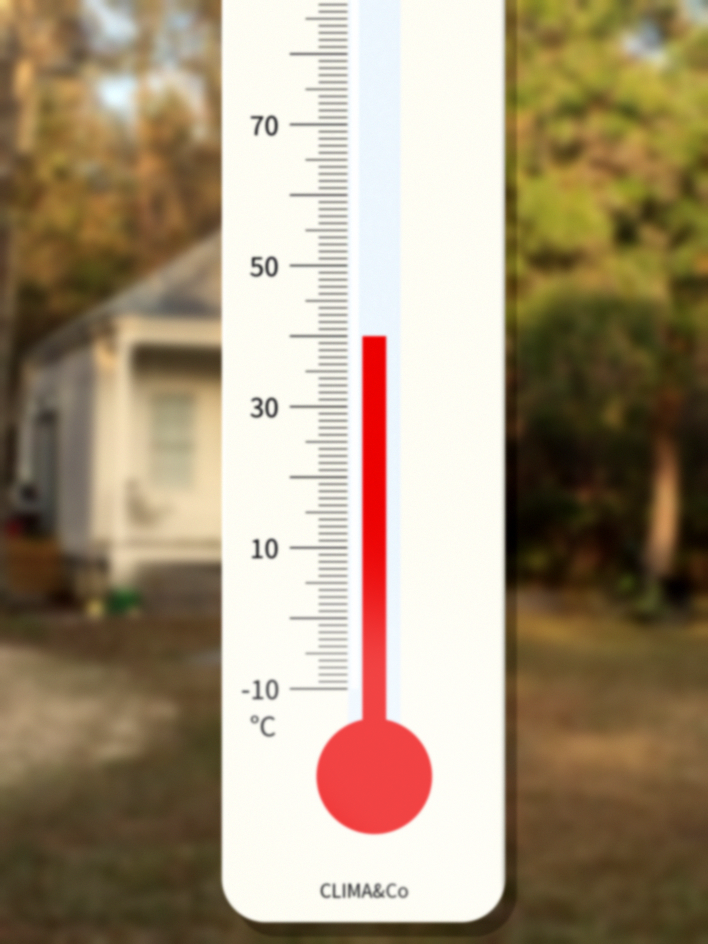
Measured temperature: 40 °C
